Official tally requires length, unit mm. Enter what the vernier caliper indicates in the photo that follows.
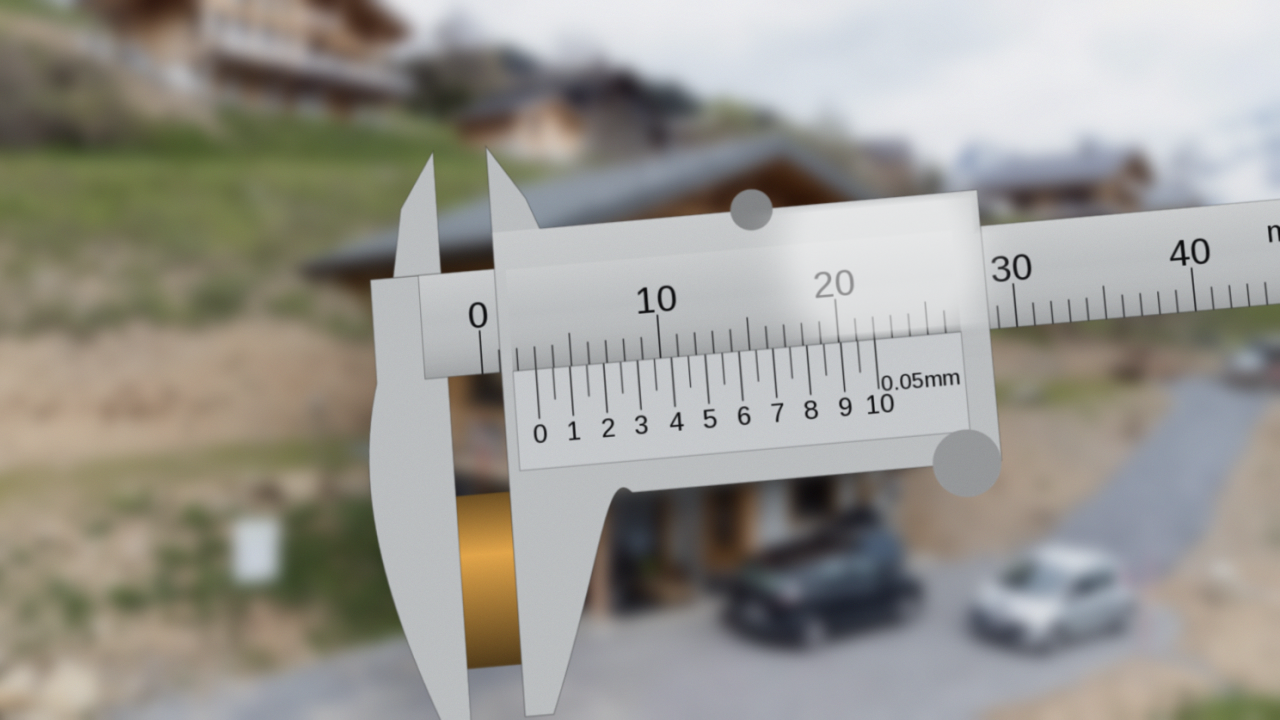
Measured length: 3.0 mm
